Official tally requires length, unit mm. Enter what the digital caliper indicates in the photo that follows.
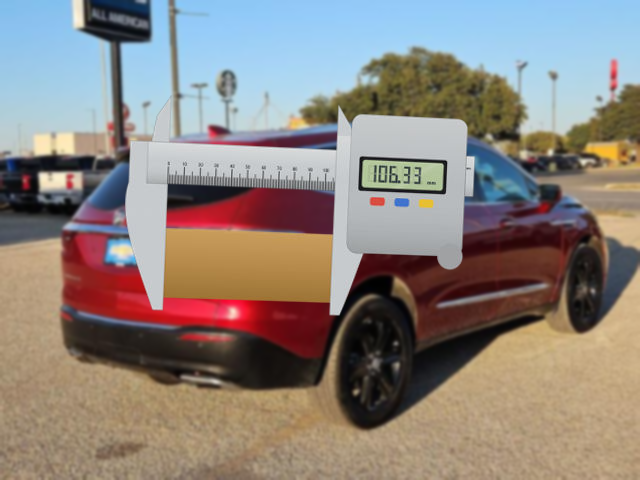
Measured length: 106.33 mm
